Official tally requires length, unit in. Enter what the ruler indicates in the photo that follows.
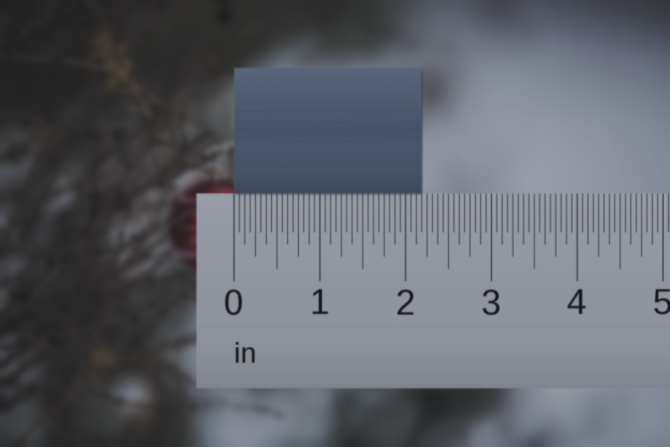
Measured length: 2.1875 in
